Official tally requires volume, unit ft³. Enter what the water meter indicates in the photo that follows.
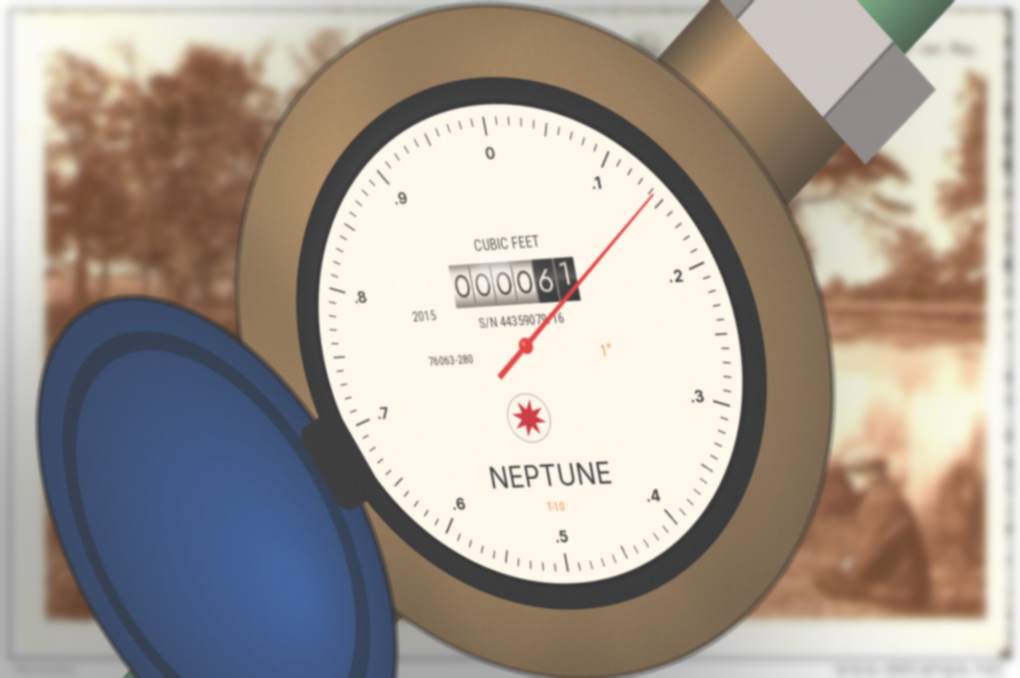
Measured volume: 61.14 ft³
